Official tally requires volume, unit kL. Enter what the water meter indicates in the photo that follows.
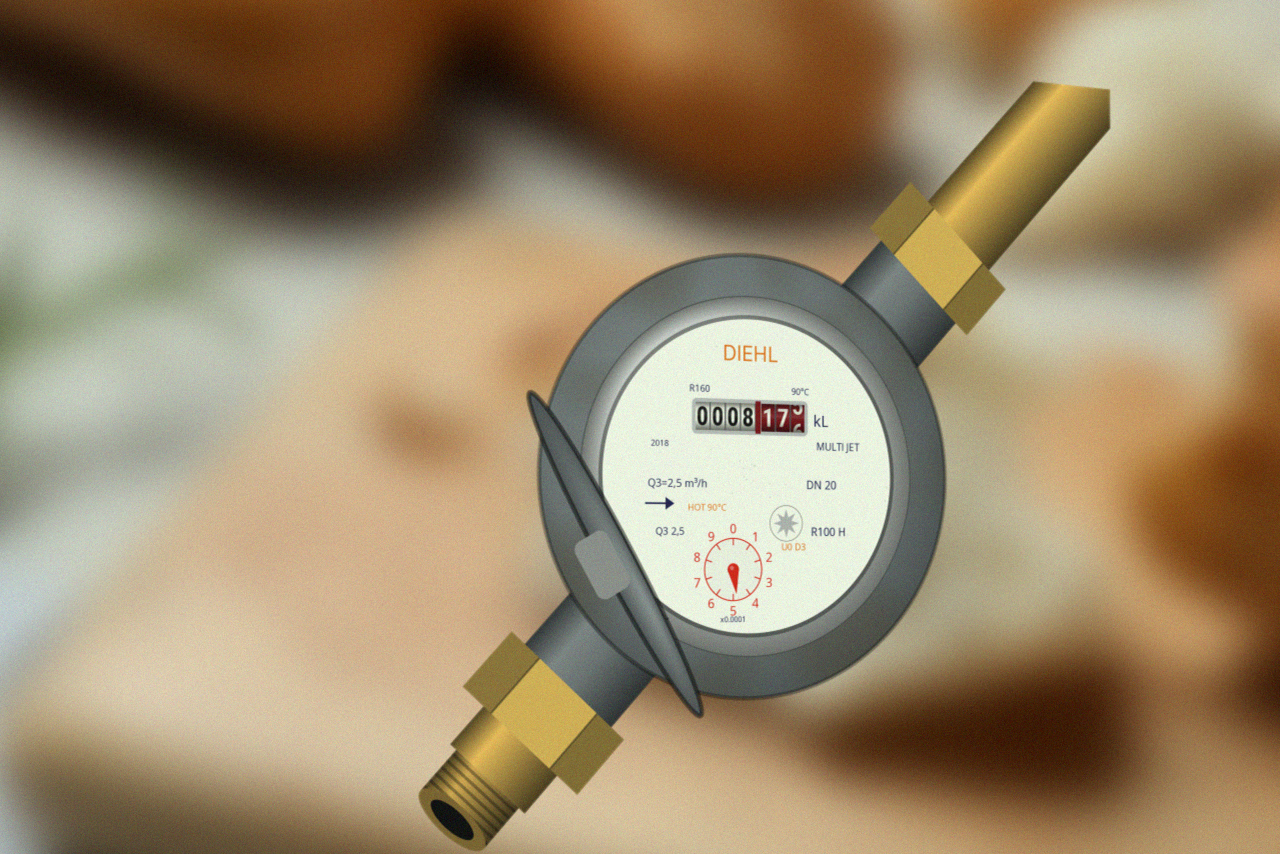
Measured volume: 8.1754 kL
